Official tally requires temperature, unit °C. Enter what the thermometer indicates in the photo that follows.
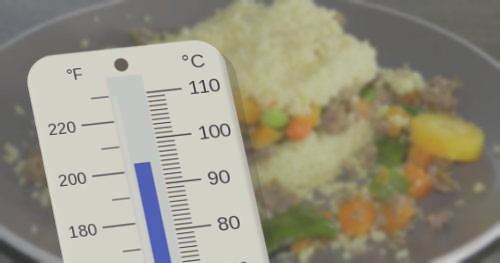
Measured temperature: 95 °C
